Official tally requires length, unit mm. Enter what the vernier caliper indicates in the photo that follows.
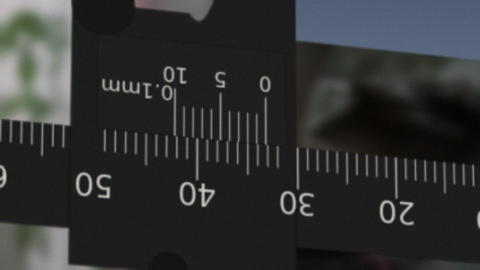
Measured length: 33.2 mm
